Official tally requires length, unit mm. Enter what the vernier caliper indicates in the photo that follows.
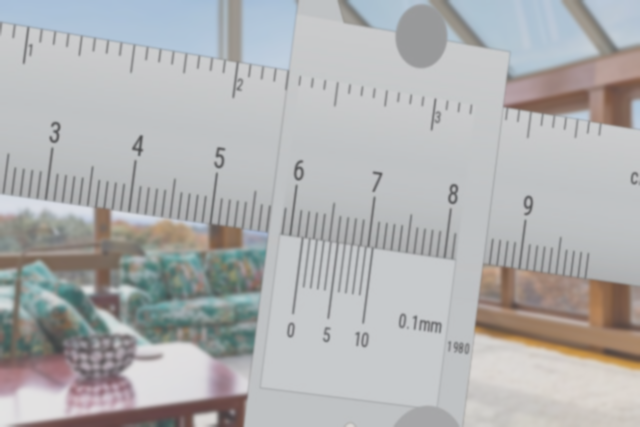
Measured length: 61.6 mm
